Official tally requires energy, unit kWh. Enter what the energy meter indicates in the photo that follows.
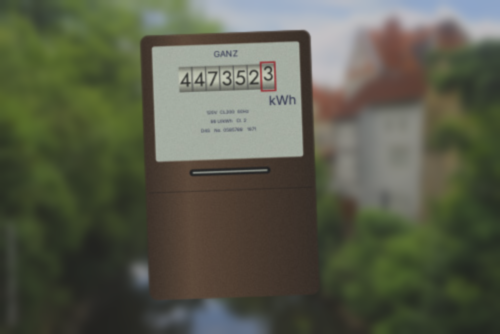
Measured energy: 447352.3 kWh
